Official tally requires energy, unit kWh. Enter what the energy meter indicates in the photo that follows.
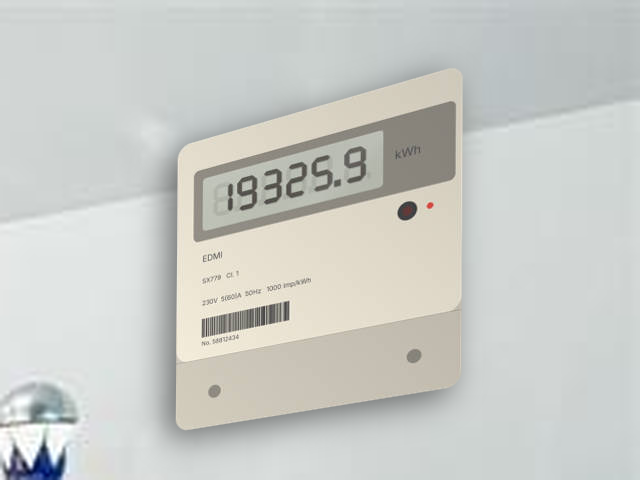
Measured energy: 19325.9 kWh
